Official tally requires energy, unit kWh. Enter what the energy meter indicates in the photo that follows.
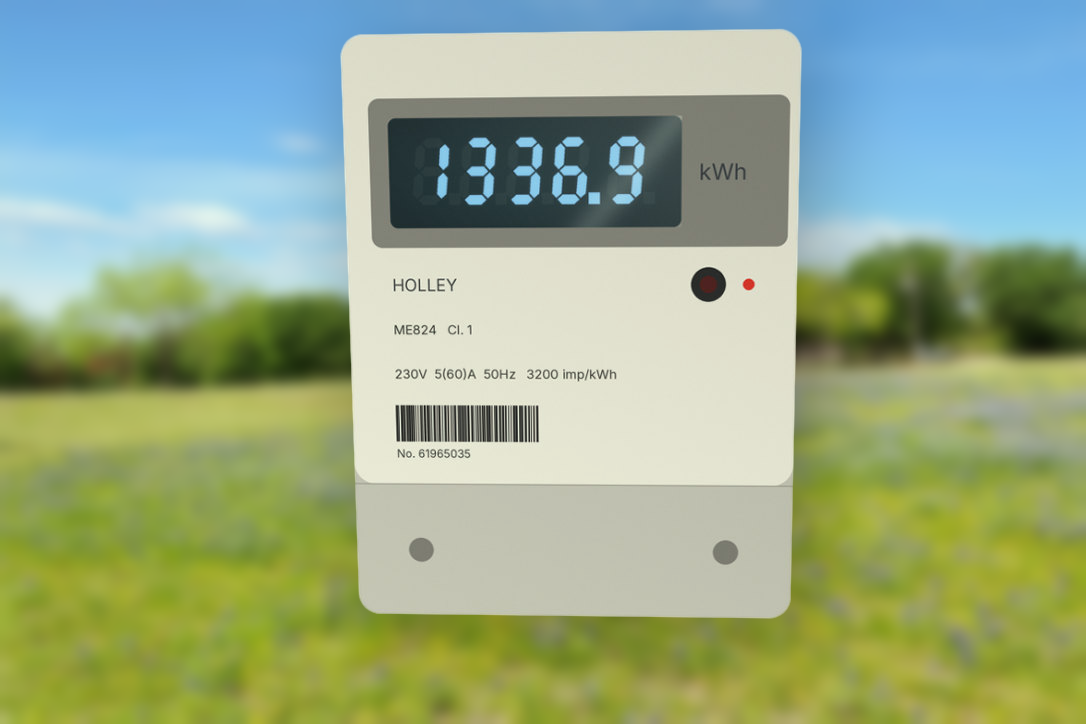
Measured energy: 1336.9 kWh
